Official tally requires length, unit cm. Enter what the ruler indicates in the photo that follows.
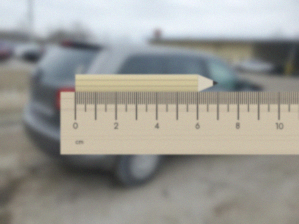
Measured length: 7 cm
